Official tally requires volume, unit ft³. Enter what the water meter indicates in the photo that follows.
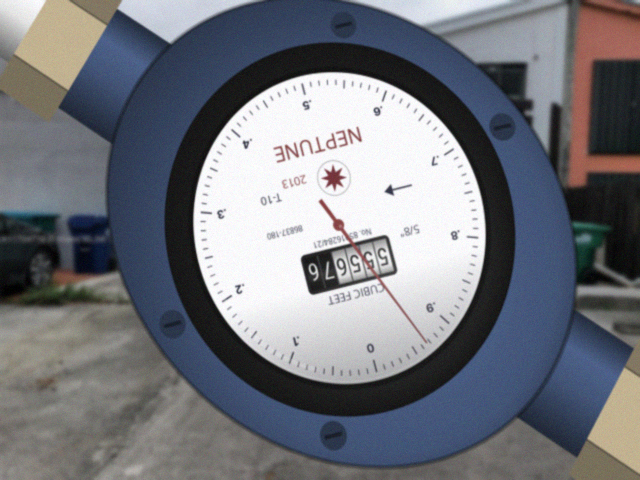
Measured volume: 555675.93 ft³
